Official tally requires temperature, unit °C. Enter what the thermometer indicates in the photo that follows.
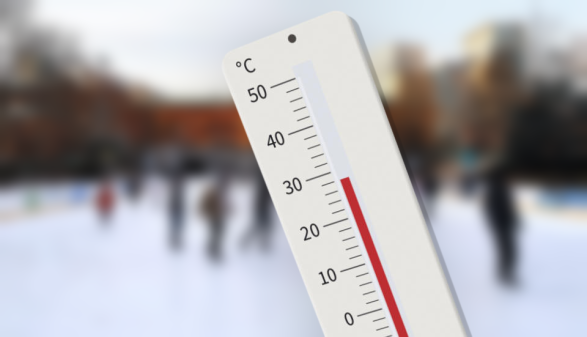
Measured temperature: 28 °C
